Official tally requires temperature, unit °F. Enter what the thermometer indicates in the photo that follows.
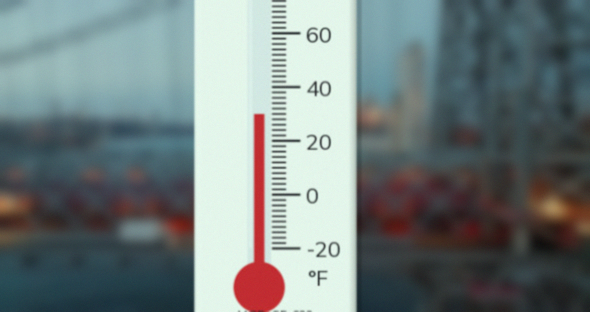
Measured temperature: 30 °F
